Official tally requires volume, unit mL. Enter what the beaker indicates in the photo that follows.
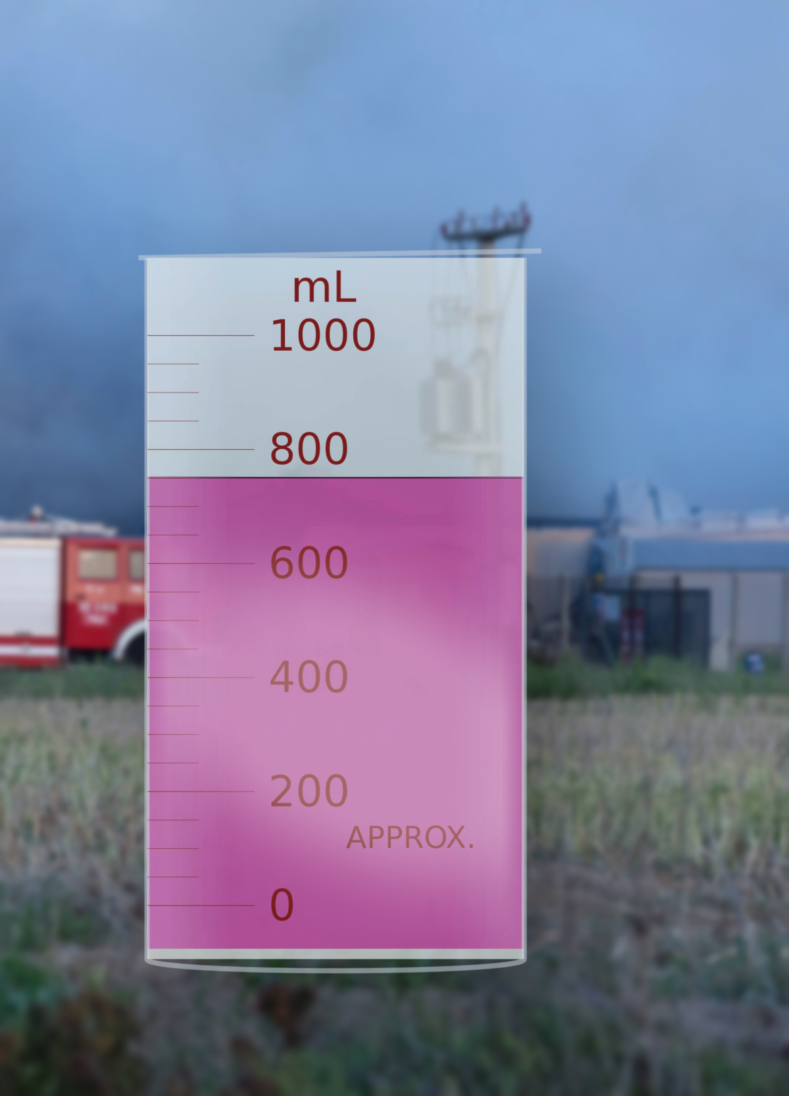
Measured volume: 750 mL
